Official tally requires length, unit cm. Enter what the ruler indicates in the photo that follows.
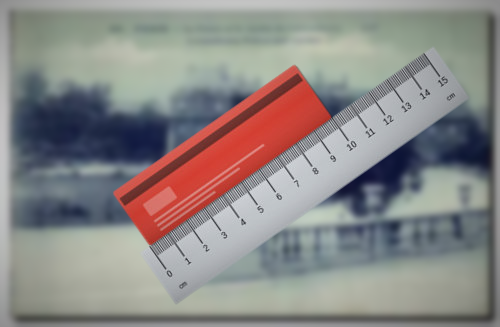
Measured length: 10 cm
